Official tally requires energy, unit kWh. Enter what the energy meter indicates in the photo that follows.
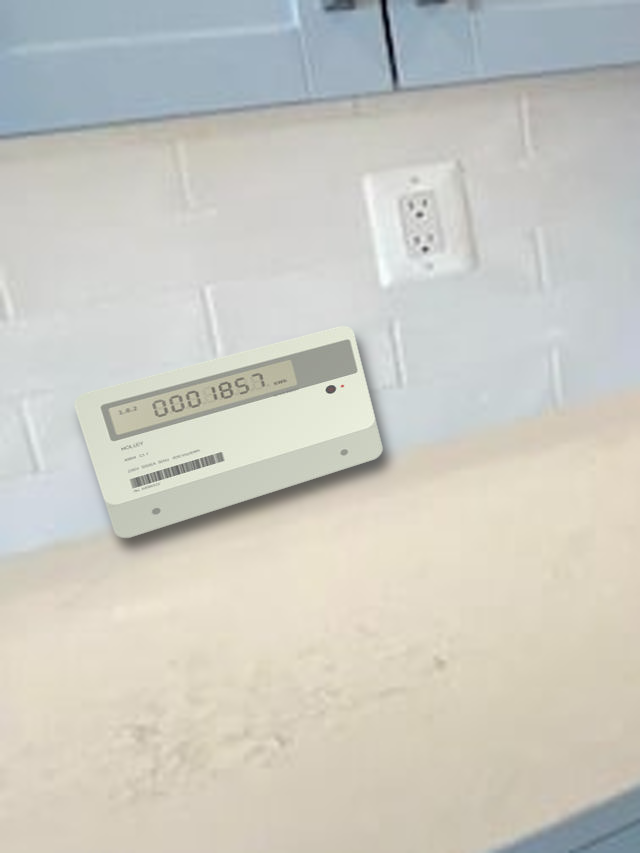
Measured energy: 1857 kWh
